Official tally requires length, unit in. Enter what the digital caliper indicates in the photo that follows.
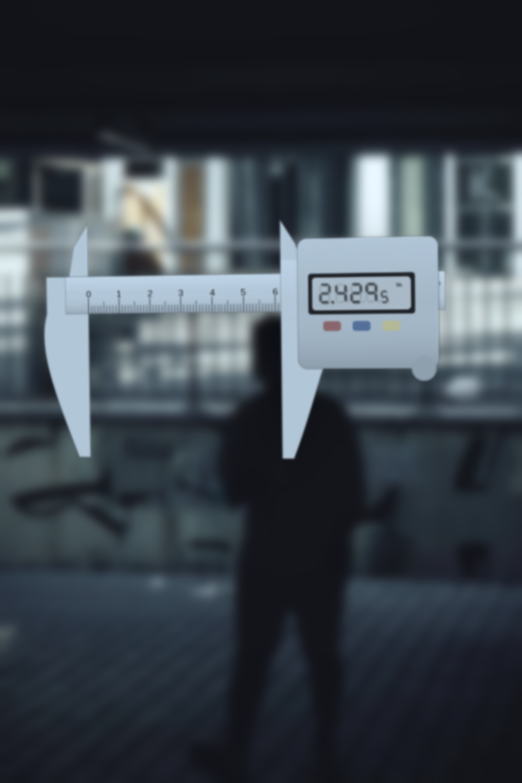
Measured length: 2.4295 in
